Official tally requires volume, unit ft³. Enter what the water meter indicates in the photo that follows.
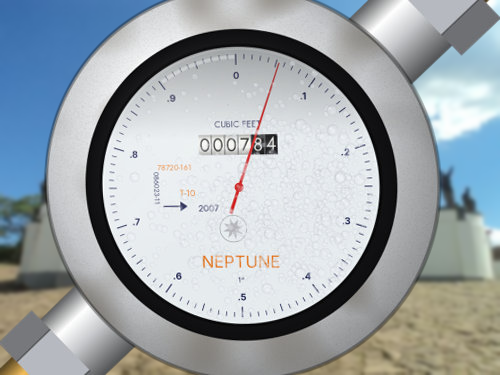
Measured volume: 784.05 ft³
